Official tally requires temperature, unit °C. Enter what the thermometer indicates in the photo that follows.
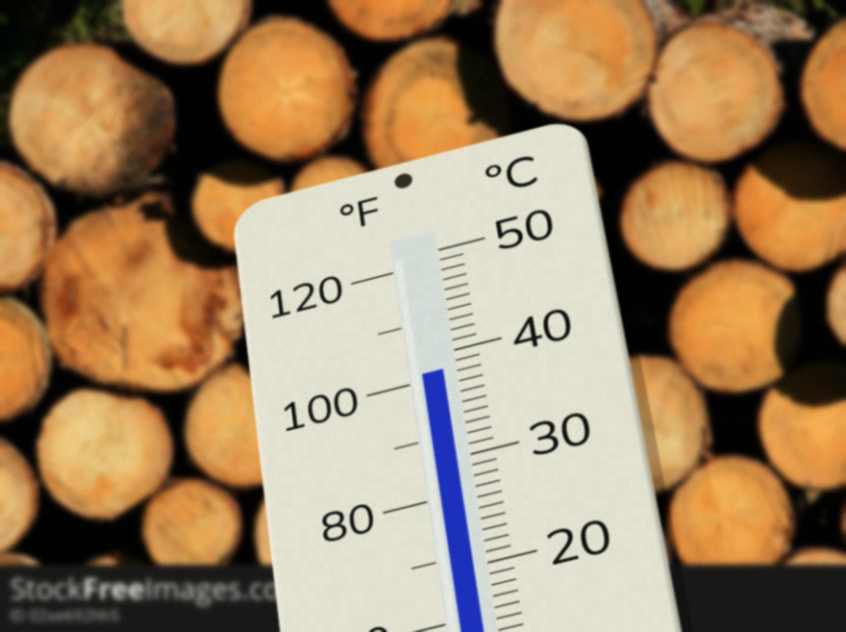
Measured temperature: 38.5 °C
